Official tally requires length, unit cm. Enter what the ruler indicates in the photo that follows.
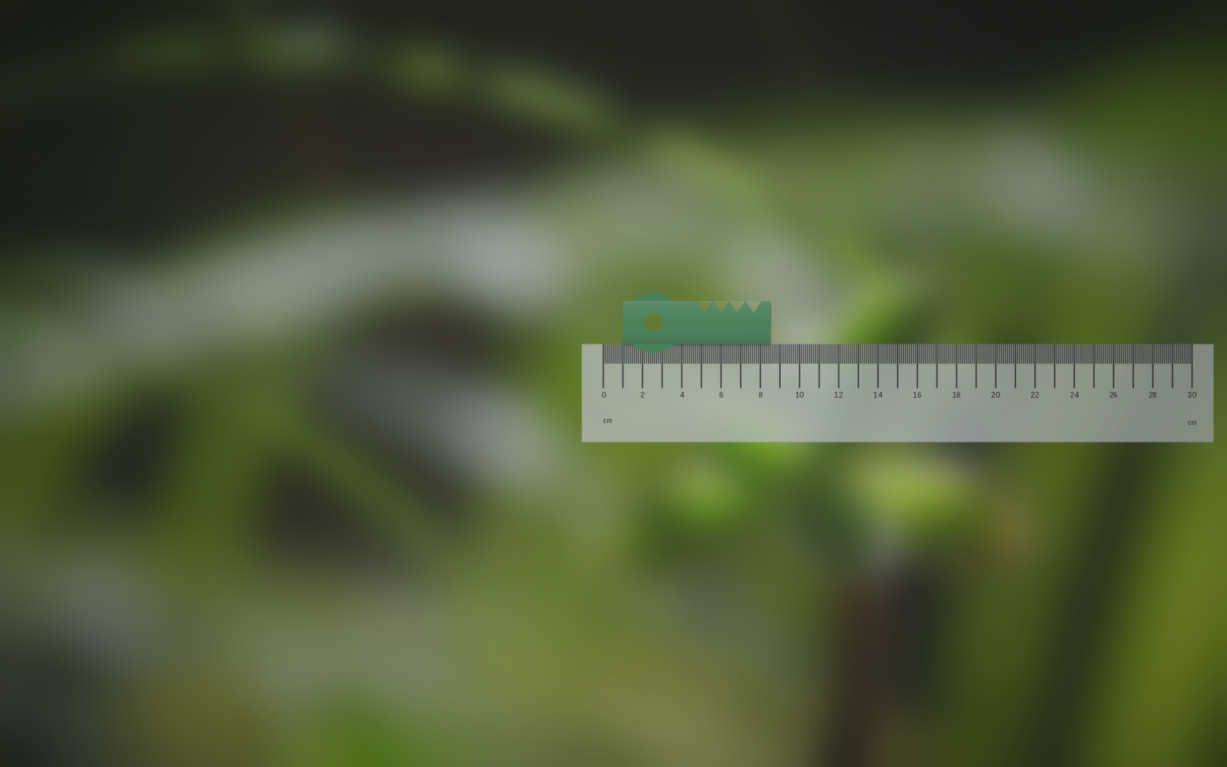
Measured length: 7.5 cm
